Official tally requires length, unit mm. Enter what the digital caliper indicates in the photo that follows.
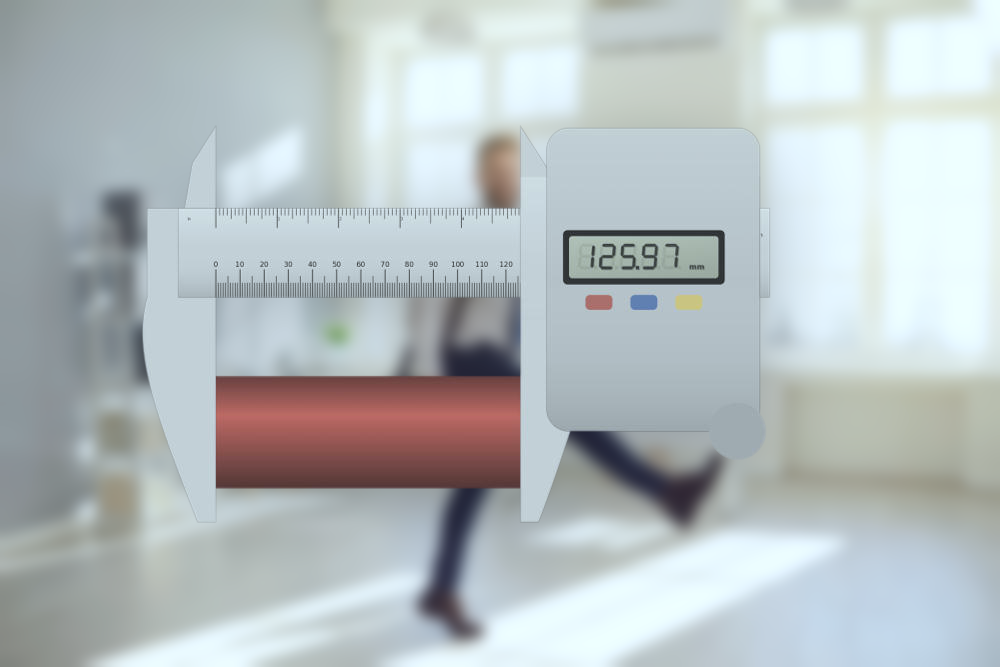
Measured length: 125.97 mm
